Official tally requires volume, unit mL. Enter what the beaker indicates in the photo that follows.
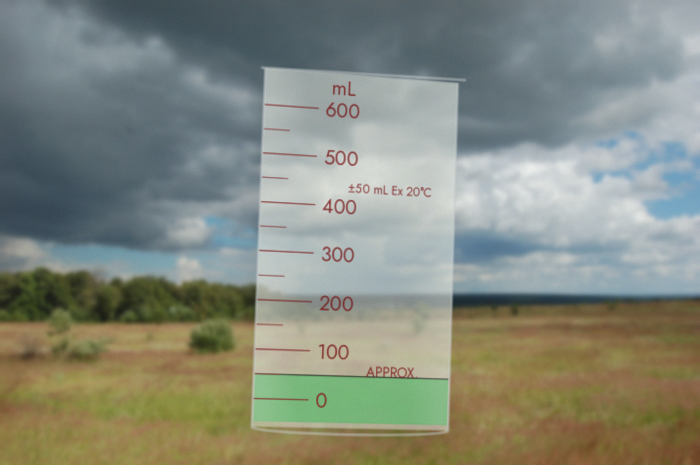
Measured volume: 50 mL
